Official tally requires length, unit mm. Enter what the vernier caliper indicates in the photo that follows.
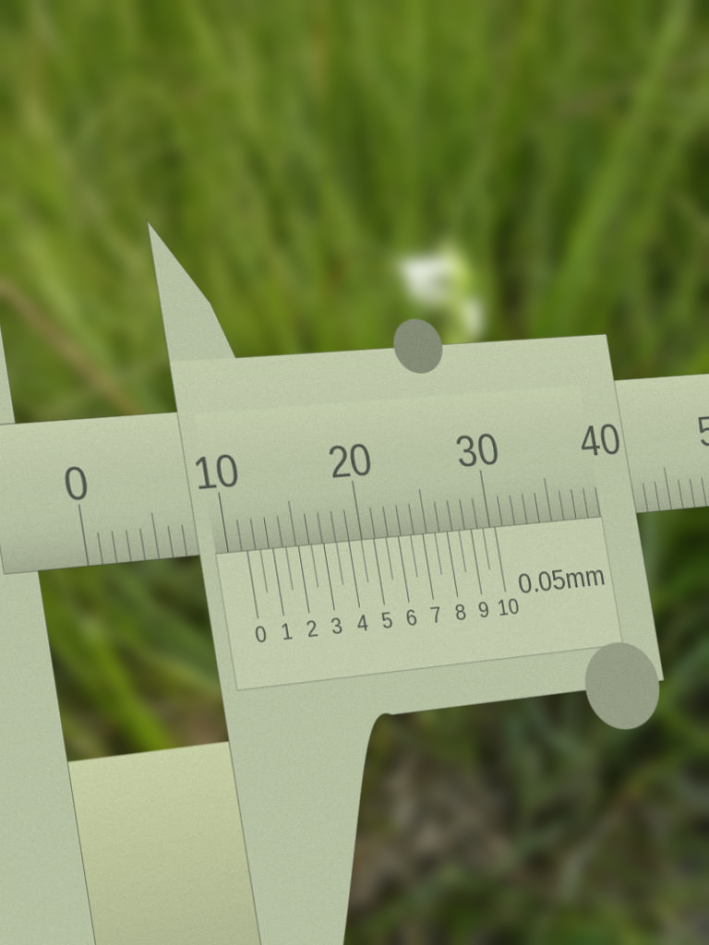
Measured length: 11.4 mm
